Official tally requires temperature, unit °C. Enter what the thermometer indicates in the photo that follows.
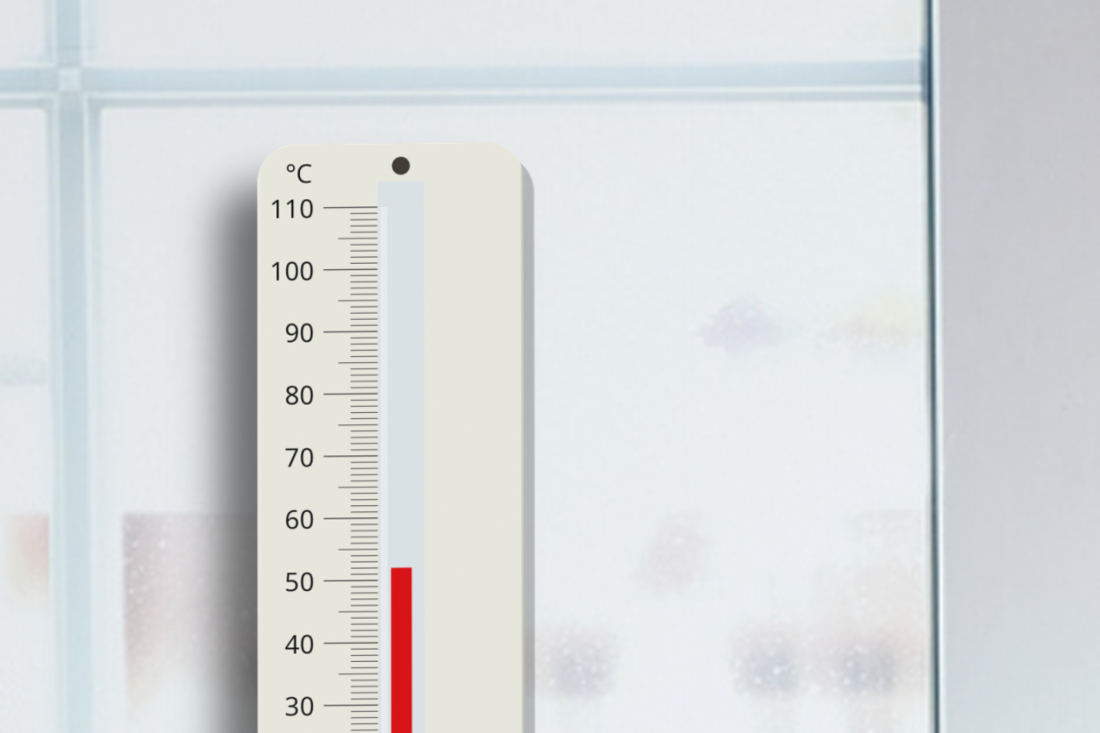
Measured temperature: 52 °C
